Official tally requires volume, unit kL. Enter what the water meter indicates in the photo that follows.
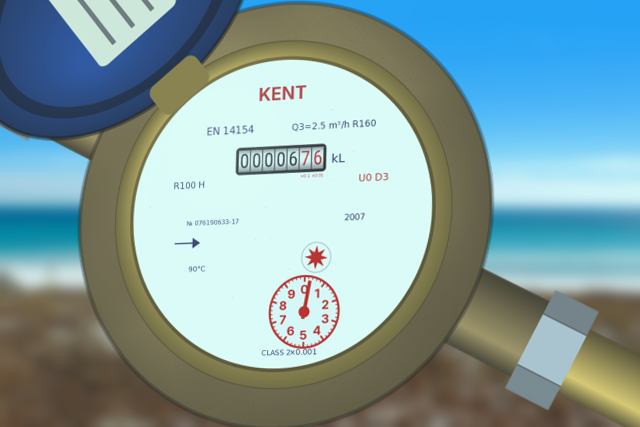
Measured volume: 6.760 kL
